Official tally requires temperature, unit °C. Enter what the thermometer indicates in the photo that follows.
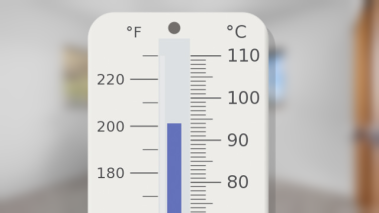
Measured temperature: 94 °C
